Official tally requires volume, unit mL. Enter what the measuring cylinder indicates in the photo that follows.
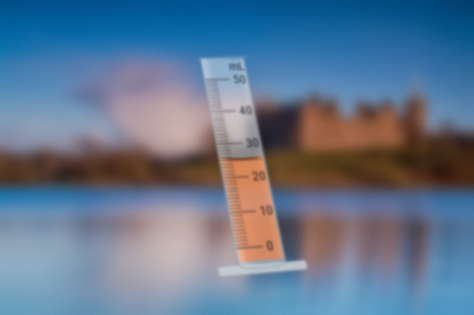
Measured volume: 25 mL
